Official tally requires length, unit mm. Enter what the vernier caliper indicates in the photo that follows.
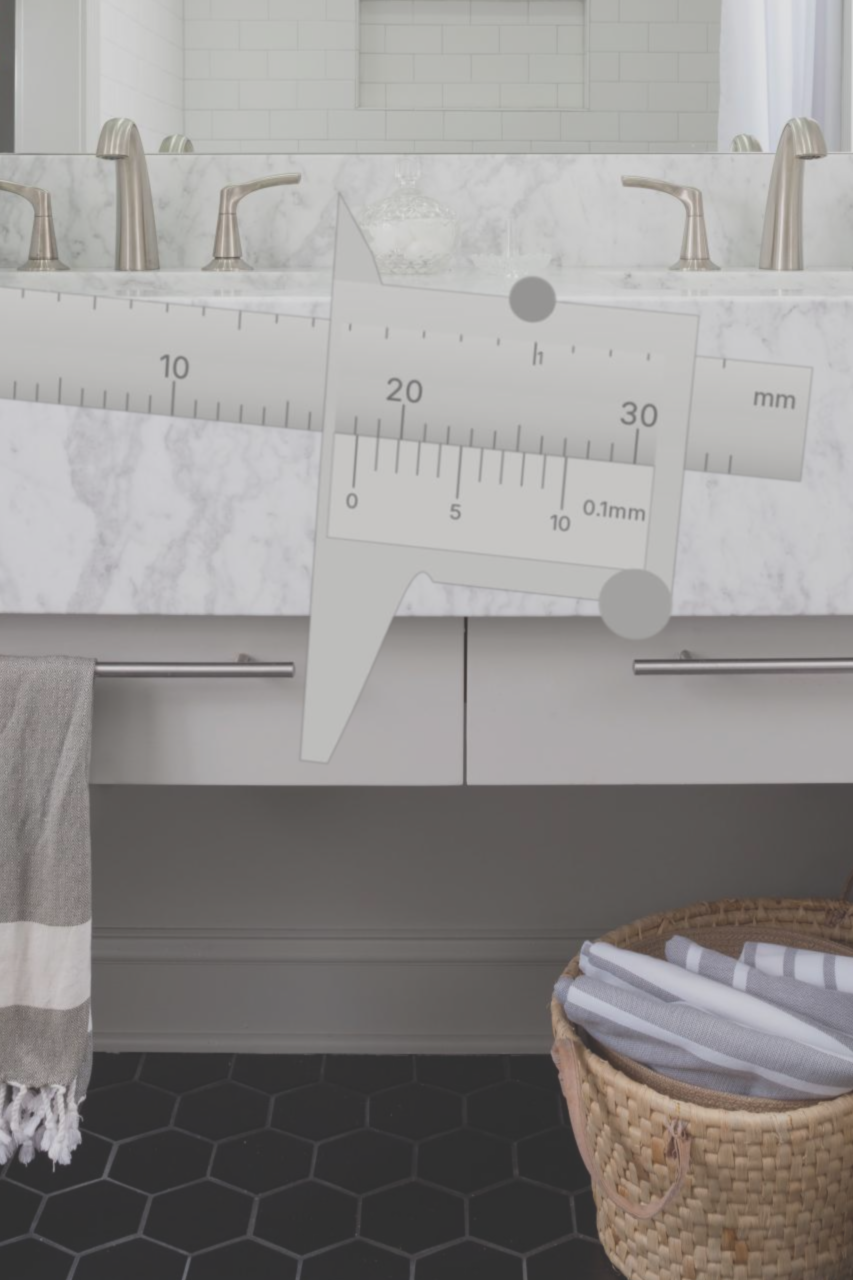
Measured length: 18.1 mm
